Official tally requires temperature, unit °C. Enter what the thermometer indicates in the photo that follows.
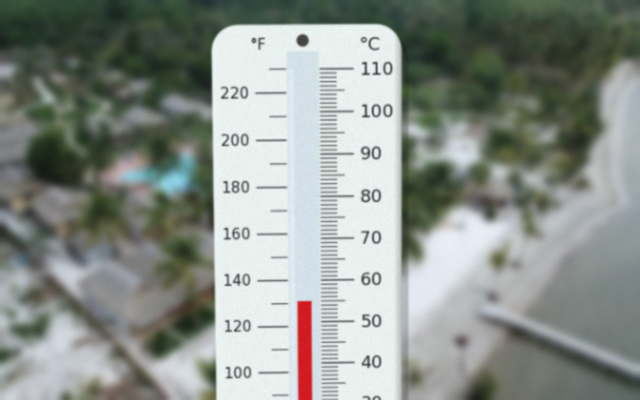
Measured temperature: 55 °C
